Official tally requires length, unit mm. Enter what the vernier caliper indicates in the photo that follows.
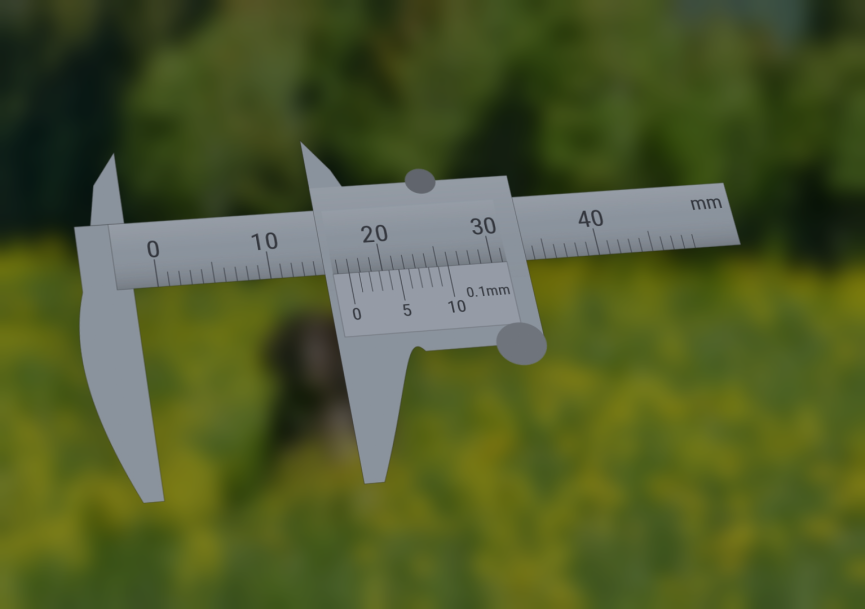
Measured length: 17.0 mm
